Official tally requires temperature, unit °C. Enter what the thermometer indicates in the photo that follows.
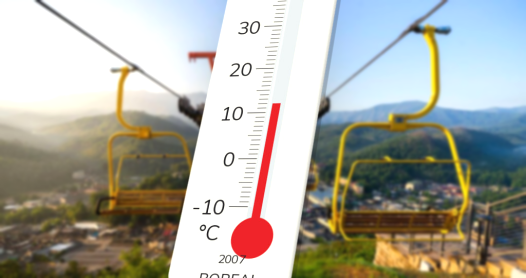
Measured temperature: 12 °C
